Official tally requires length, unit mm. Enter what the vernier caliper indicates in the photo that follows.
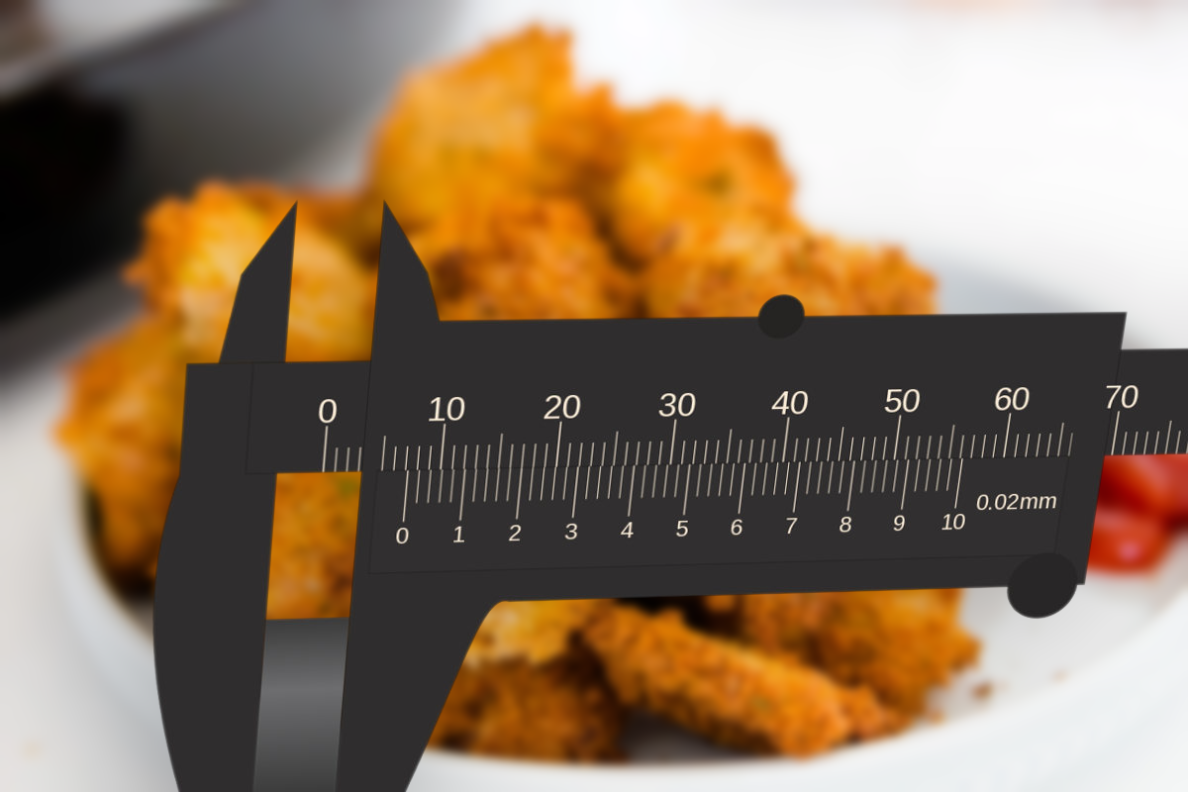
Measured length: 7.2 mm
